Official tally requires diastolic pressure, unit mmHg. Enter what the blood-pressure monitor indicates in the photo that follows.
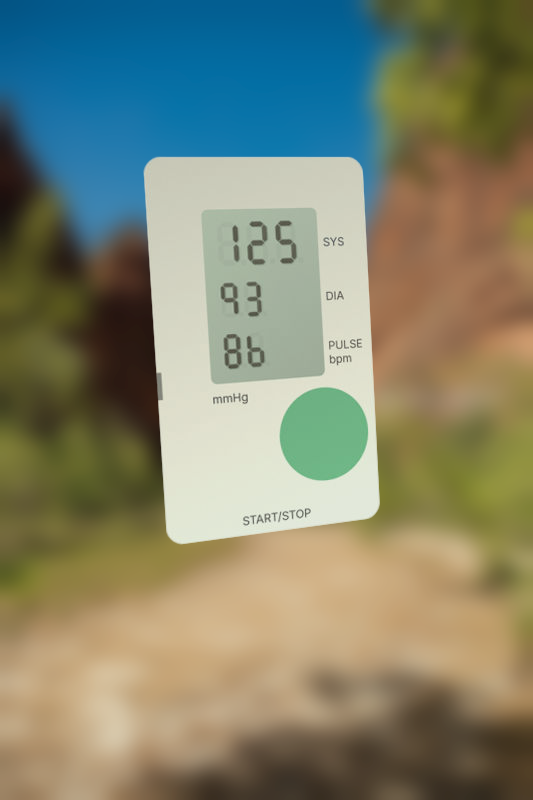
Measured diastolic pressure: 93 mmHg
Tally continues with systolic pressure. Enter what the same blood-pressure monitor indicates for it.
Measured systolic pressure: 125 mmHg
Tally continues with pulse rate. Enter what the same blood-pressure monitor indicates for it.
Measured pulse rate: 86 bpm
